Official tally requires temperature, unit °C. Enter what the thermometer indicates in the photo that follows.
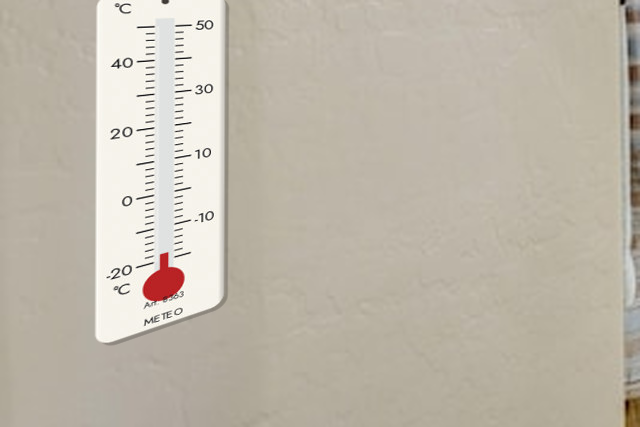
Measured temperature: -18 °C
